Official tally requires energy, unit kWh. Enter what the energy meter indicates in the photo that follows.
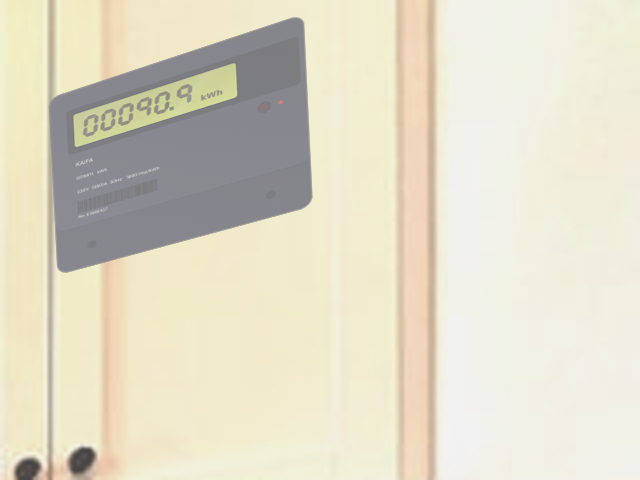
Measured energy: 90.9 kWh
